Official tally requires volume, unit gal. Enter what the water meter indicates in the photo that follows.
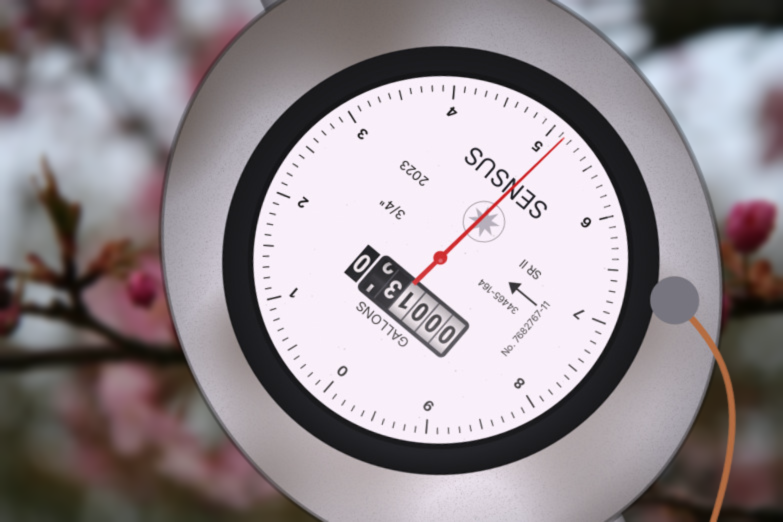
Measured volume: 1315.1 gal
